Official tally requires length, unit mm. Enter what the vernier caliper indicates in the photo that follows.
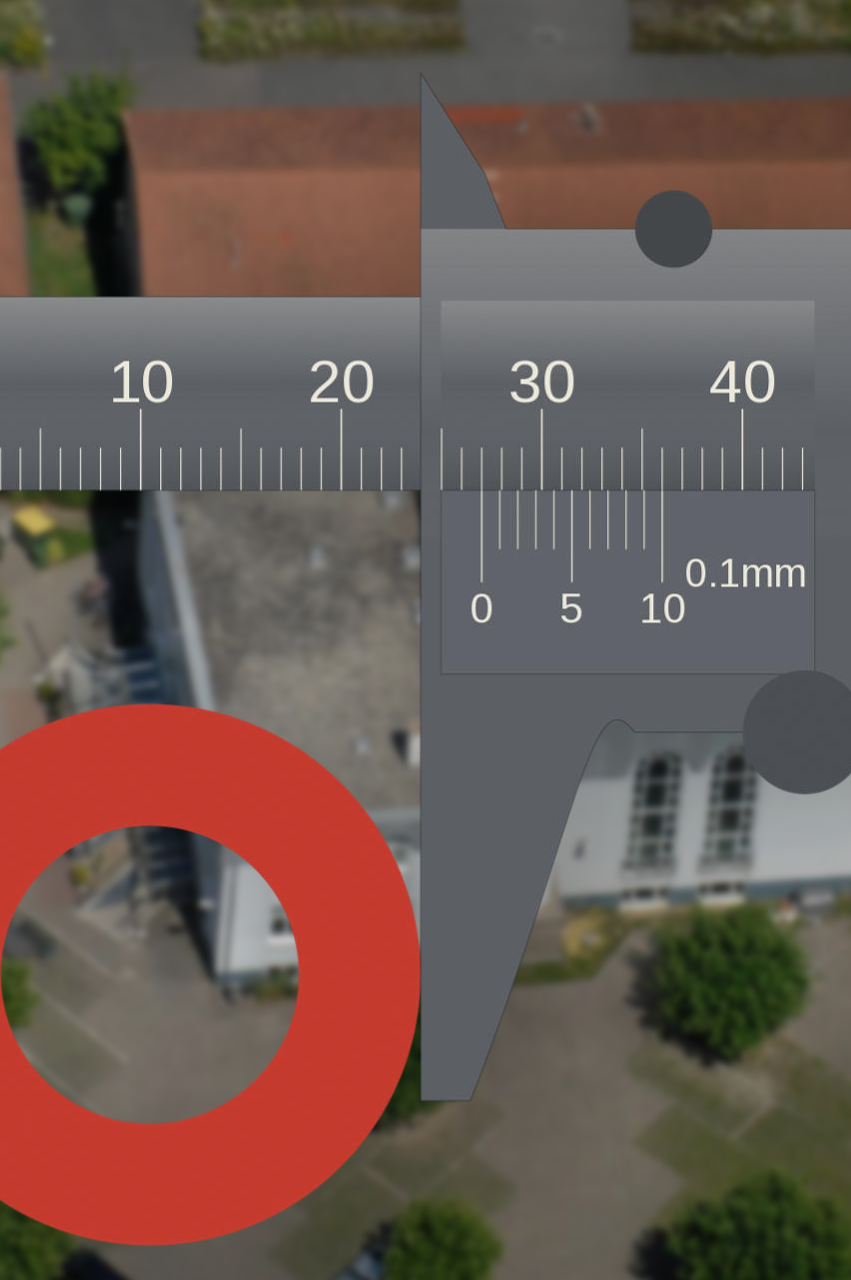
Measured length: 27.0 mm
